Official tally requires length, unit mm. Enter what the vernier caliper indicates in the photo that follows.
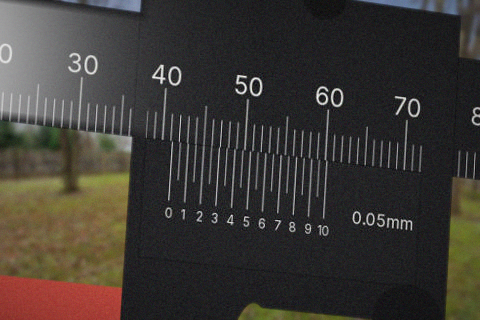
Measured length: 41.2 mm
